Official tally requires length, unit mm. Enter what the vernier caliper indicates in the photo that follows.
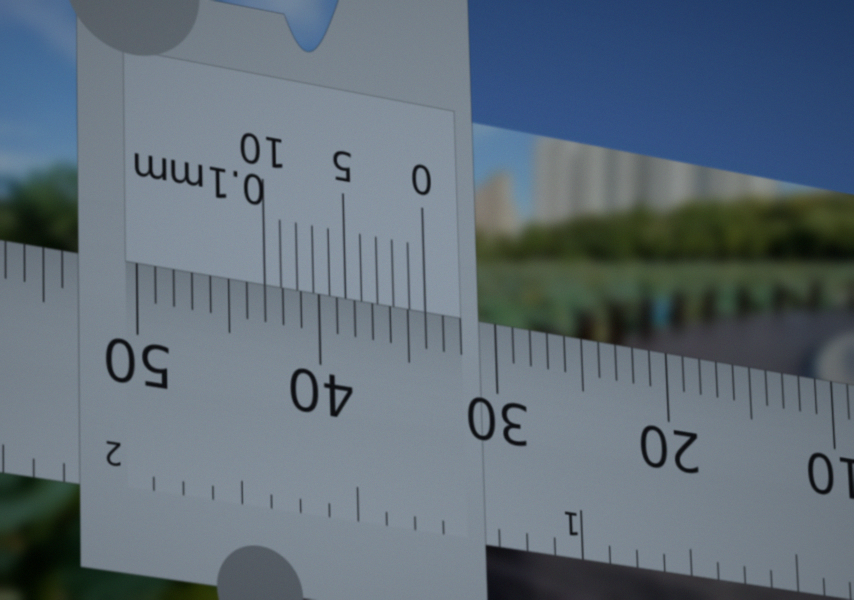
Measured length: 34.0 mm
